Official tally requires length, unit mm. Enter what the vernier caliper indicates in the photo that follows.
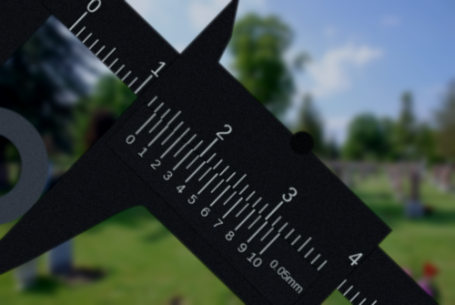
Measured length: 13.2 mm
